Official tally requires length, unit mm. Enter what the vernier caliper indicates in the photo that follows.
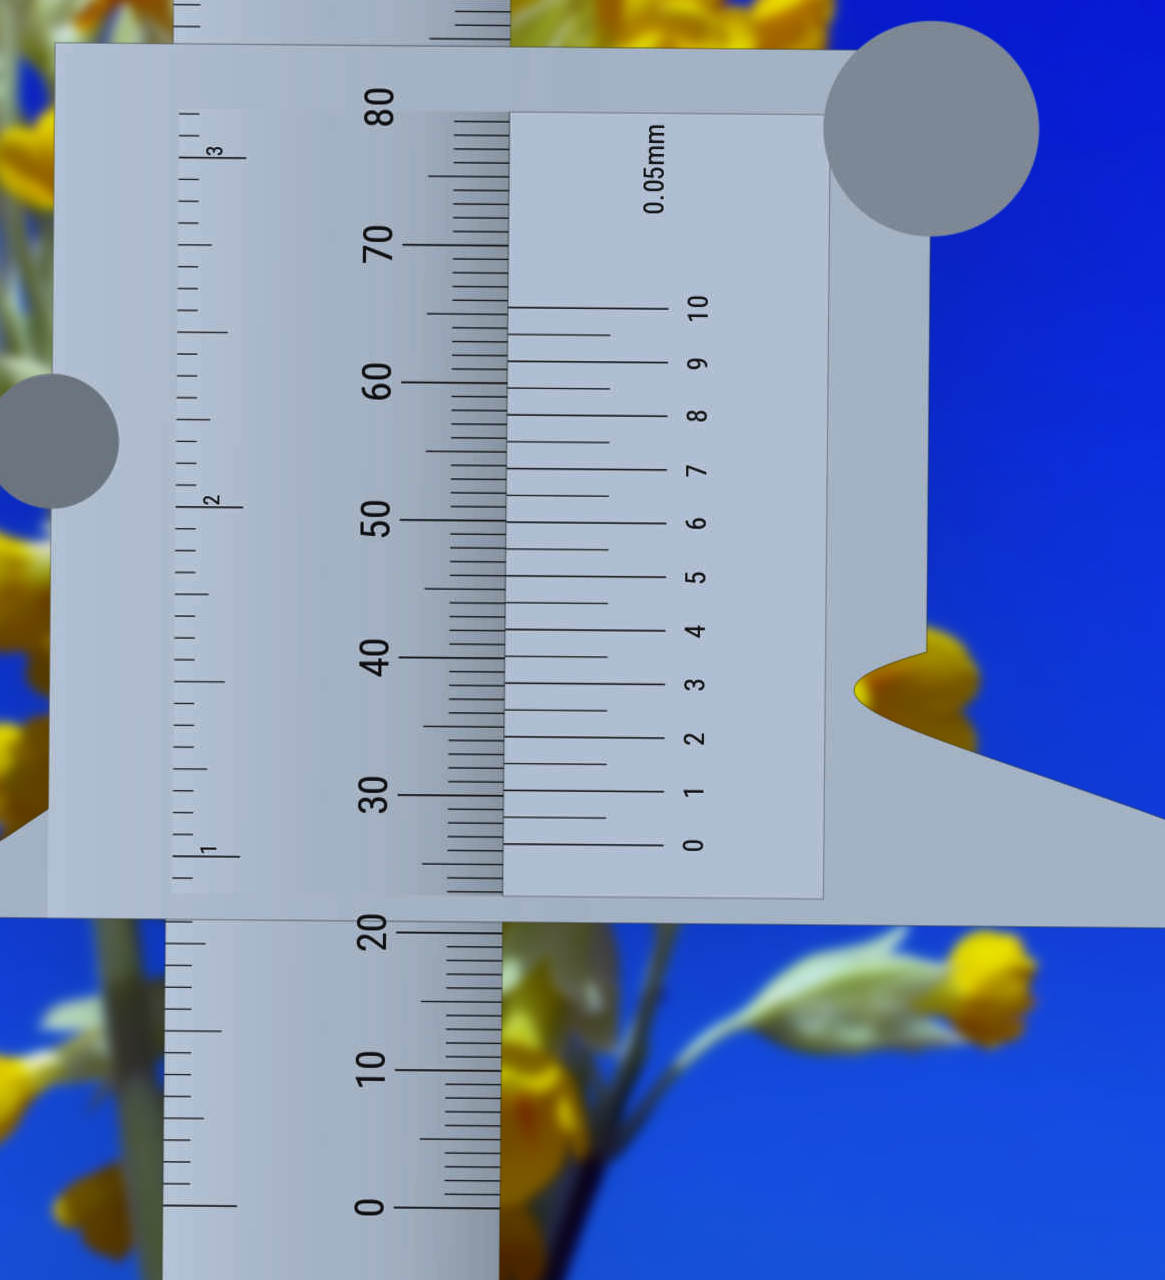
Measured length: 26.5 mm
